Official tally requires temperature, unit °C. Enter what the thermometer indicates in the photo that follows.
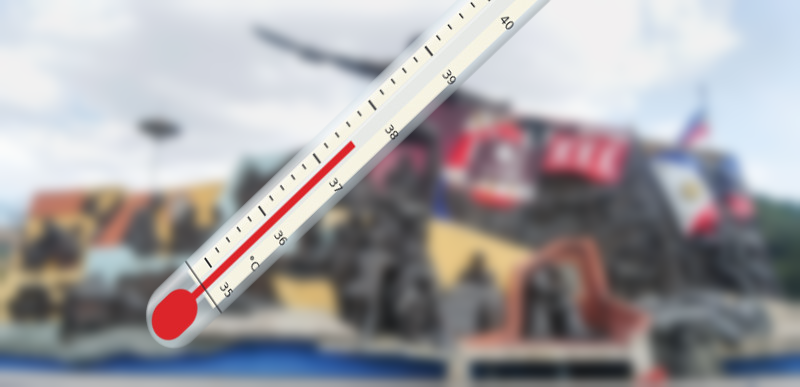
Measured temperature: 37.5 °C
